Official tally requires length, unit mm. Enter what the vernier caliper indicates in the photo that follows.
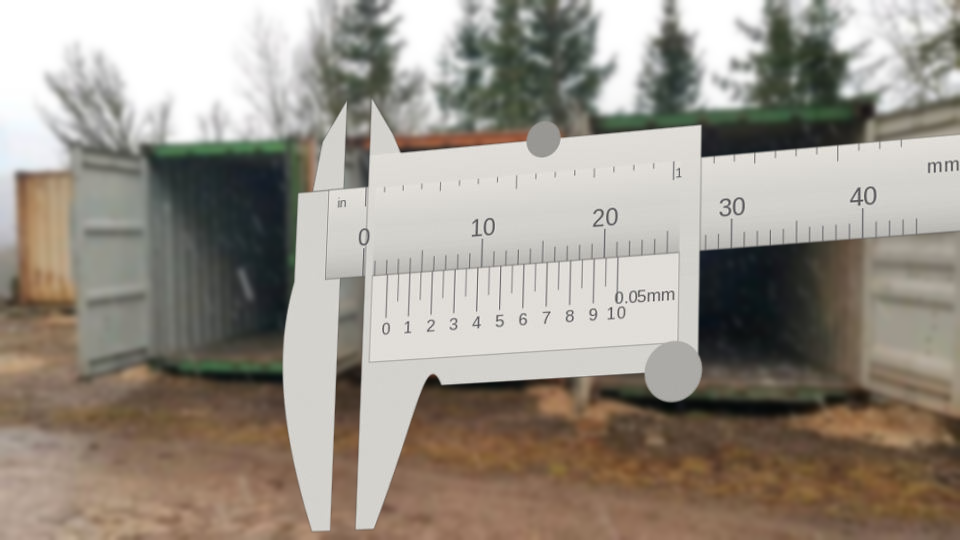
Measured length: 2.1 mm
